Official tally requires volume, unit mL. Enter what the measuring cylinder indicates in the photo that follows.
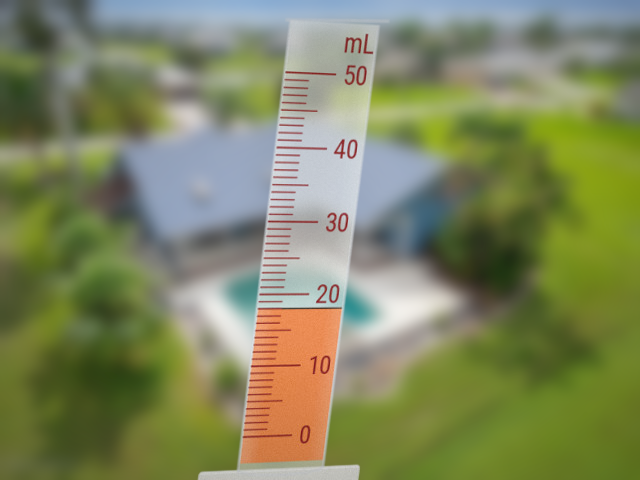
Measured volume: 18 mL
